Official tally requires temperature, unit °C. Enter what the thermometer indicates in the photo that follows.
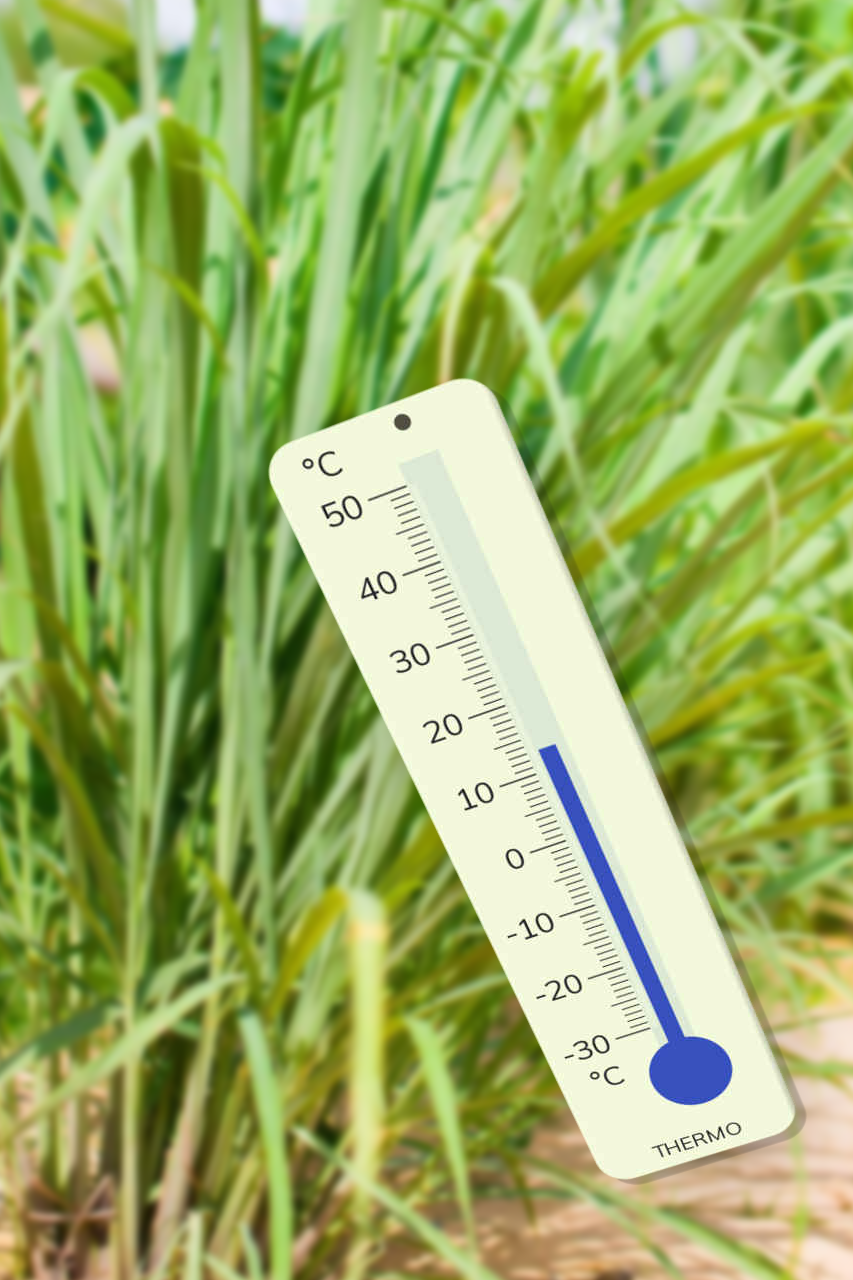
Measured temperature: 13 °C
